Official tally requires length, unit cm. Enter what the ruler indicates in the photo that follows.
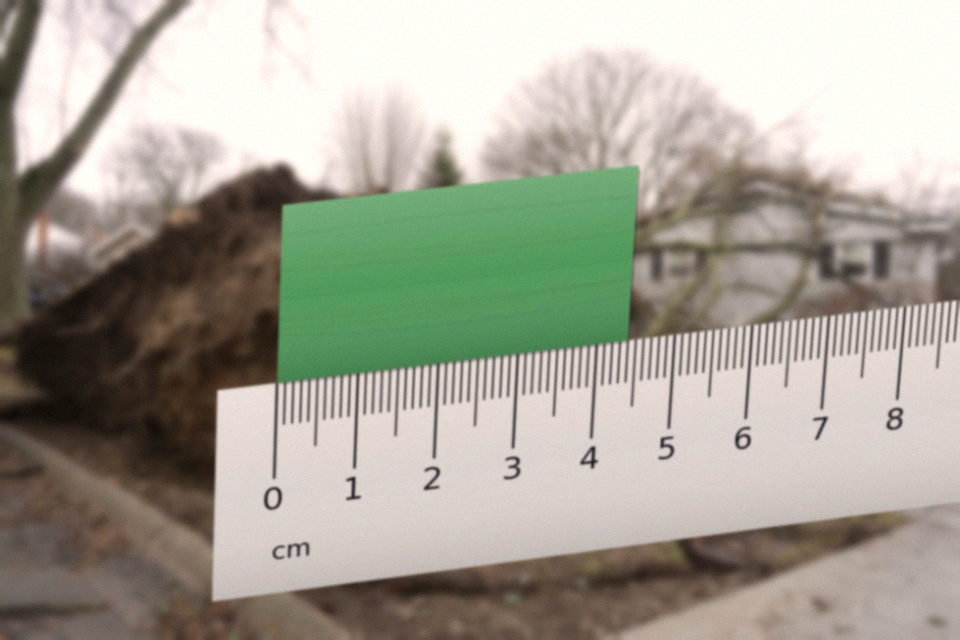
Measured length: 4.4 cm
